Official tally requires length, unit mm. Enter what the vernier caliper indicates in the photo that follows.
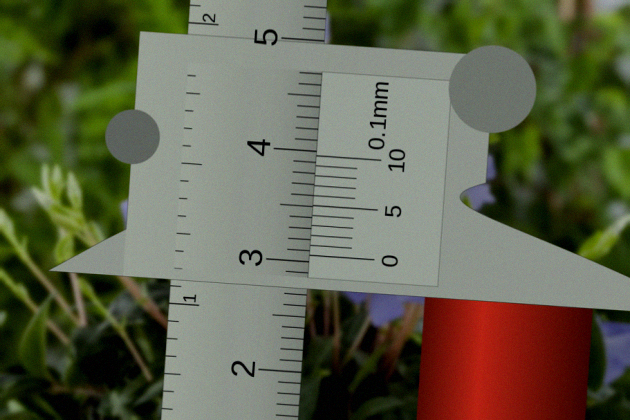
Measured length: 30.6 mm
